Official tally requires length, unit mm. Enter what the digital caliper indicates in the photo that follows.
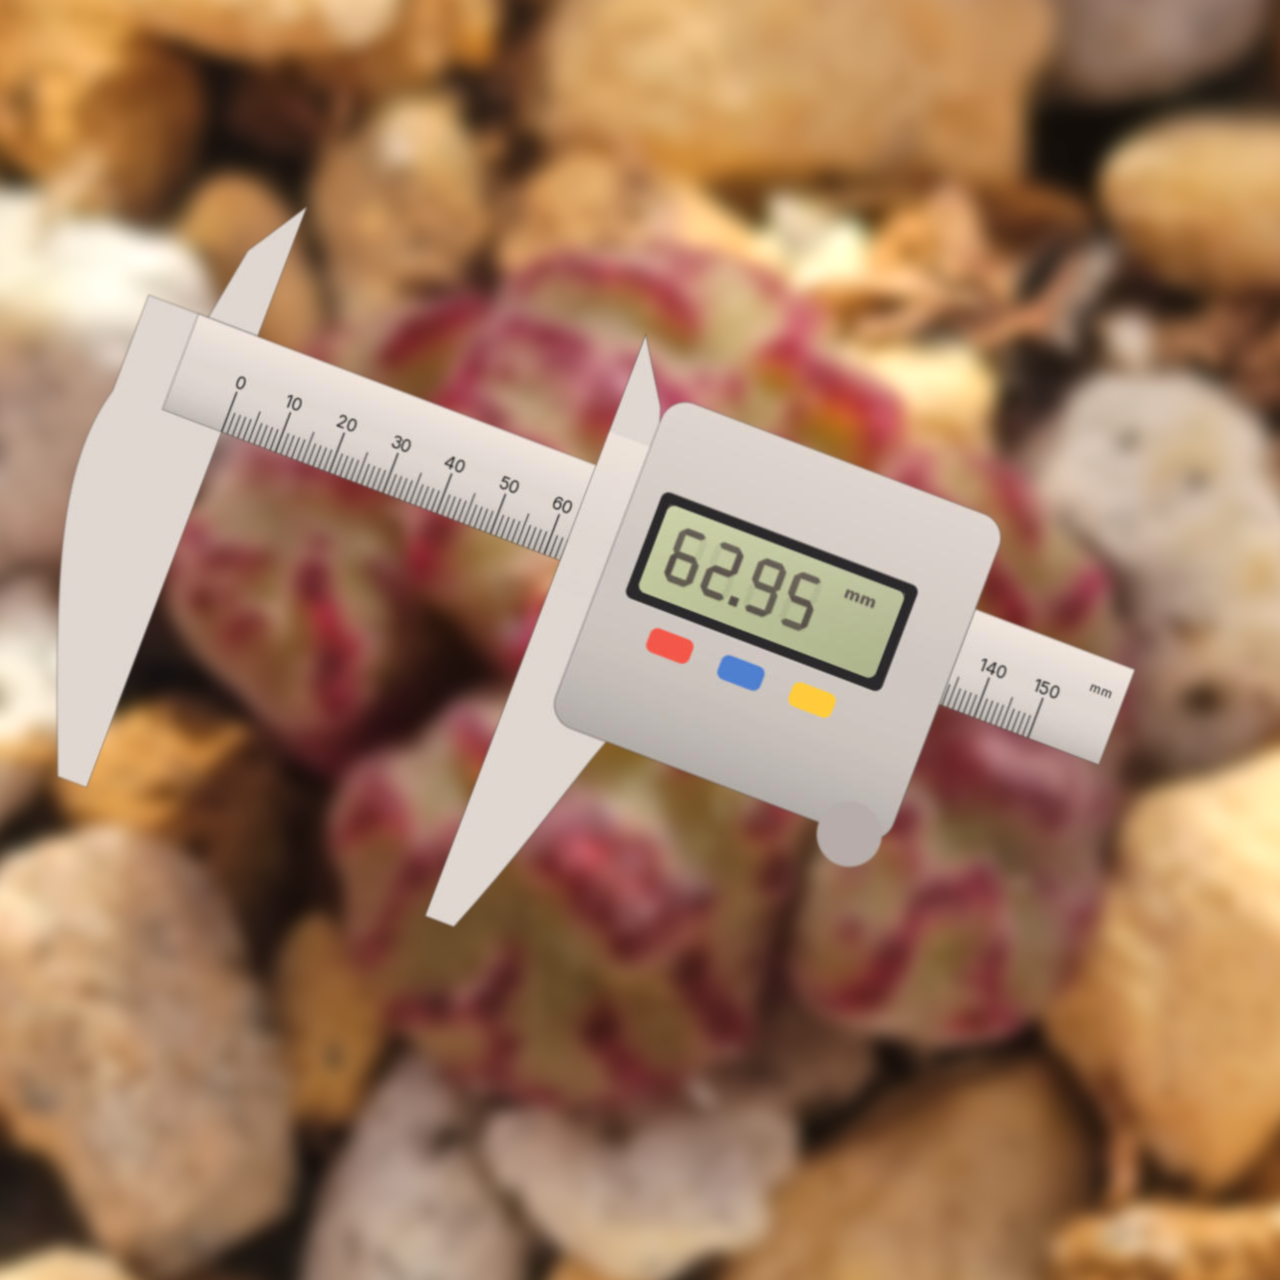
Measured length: 62.95 mm
